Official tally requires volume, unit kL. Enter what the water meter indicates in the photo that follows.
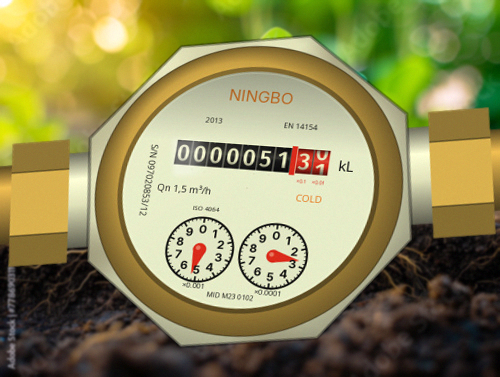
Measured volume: 51.3052 kL
